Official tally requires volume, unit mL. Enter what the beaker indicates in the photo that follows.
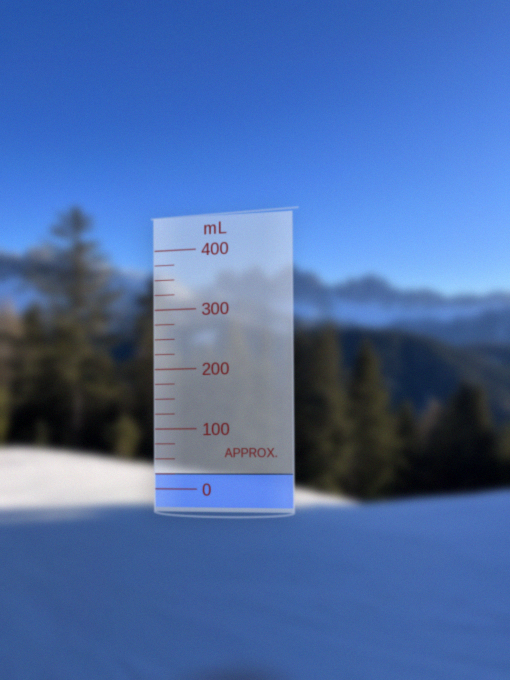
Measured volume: 25 mL
